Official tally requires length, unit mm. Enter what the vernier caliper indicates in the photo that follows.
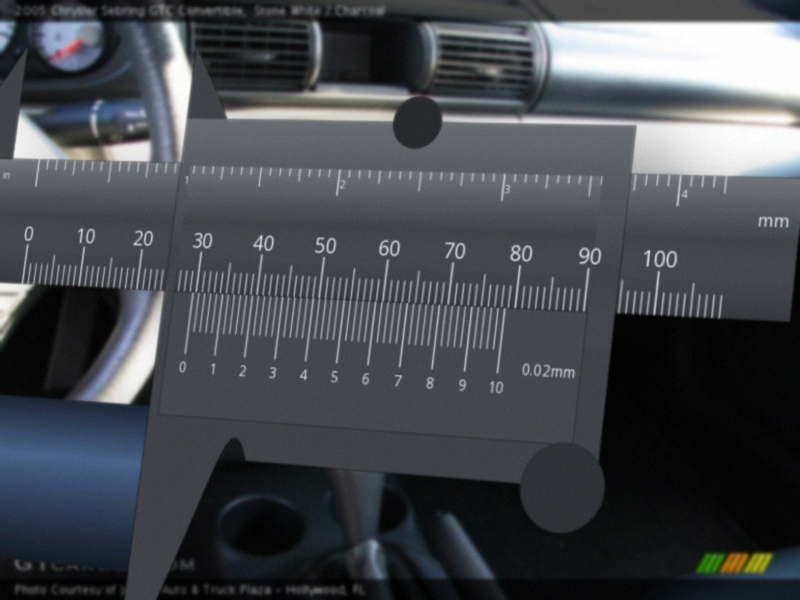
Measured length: 29.5 mm
